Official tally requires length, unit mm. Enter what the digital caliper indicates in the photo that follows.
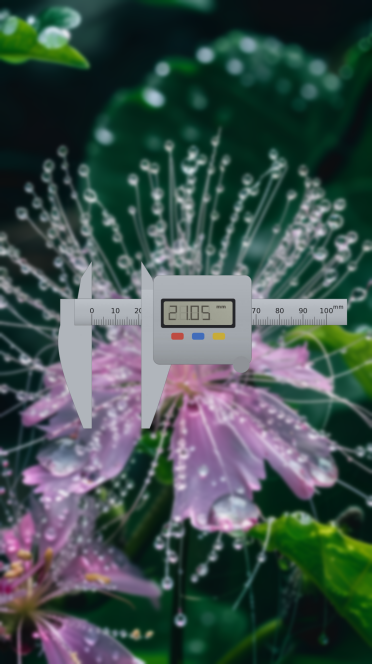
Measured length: 21.05 mm
